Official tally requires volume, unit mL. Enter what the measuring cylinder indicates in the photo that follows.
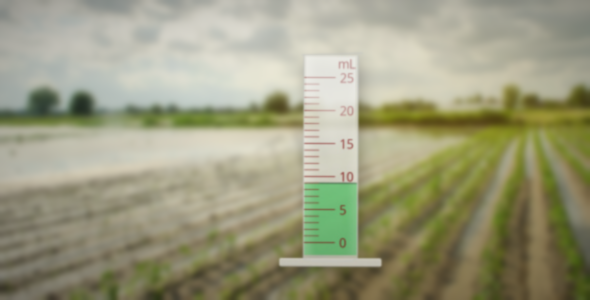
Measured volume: 9 mL
